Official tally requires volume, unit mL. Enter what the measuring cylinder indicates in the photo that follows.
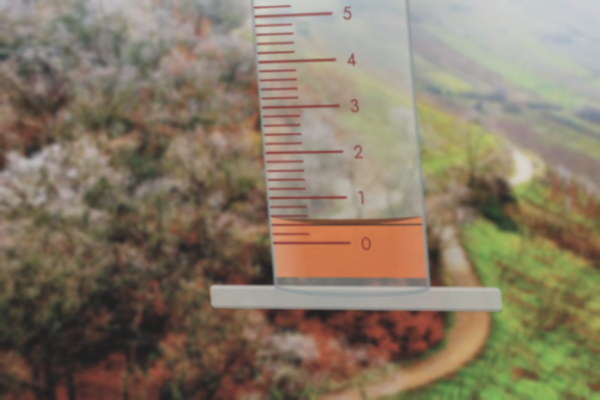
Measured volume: 0.4 mL
